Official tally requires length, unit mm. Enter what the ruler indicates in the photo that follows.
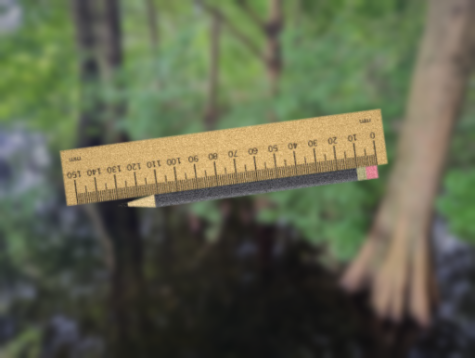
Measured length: 130 mm
